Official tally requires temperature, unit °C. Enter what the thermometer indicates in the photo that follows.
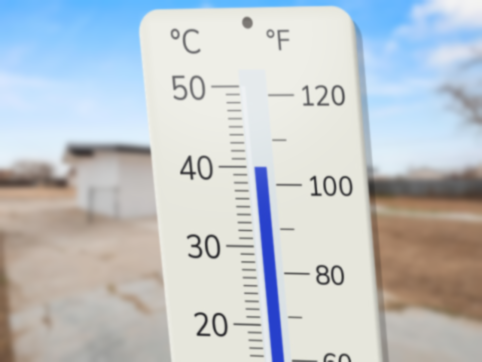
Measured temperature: 40 °C
